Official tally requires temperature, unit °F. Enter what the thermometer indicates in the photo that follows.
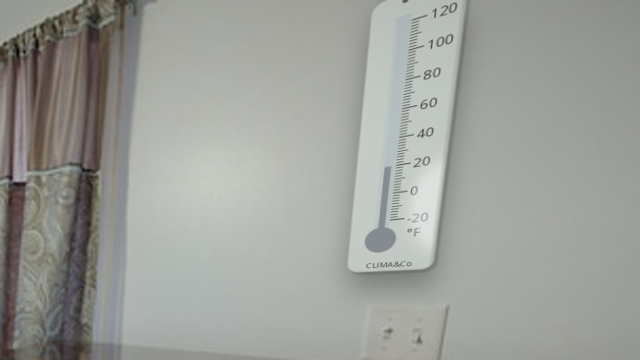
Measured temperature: 20 °F
